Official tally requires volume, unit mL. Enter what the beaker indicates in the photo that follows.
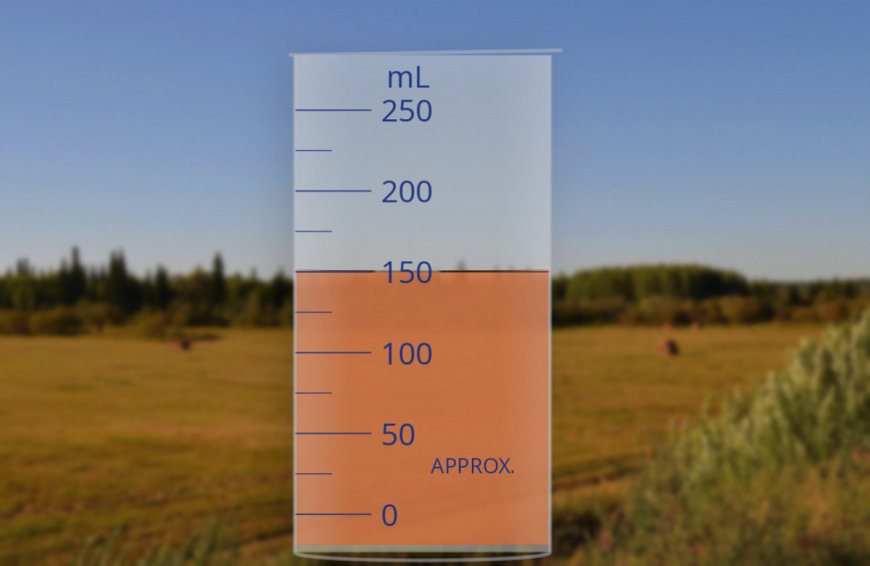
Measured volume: 150 mL
